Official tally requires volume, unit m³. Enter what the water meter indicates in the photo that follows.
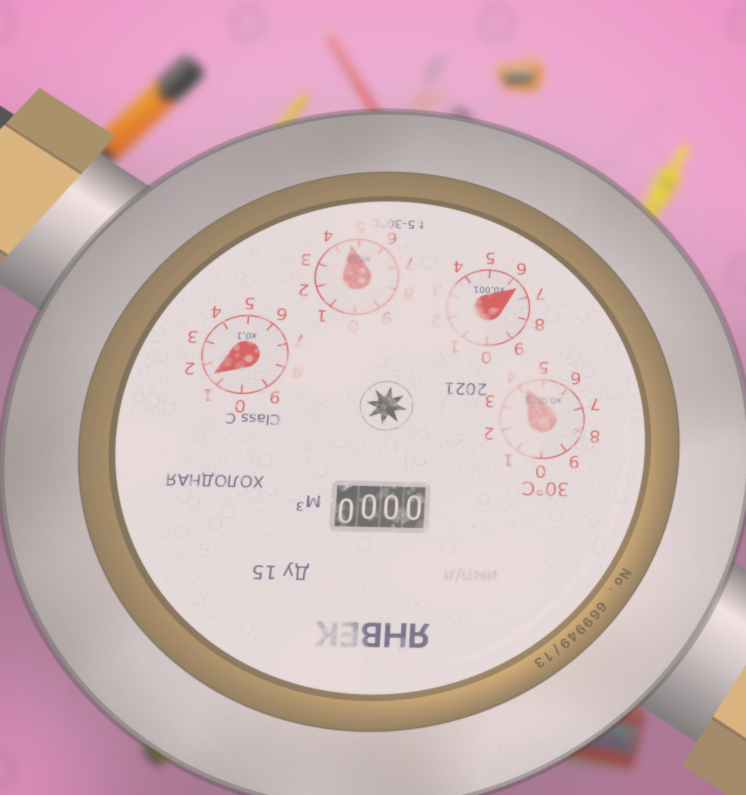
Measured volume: 0.1464 m³
